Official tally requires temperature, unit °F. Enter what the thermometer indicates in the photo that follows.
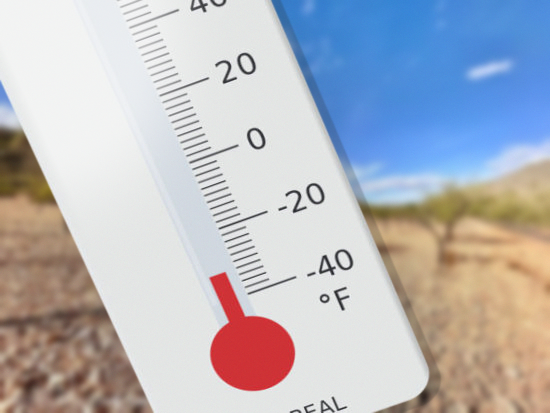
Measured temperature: -32 °F
